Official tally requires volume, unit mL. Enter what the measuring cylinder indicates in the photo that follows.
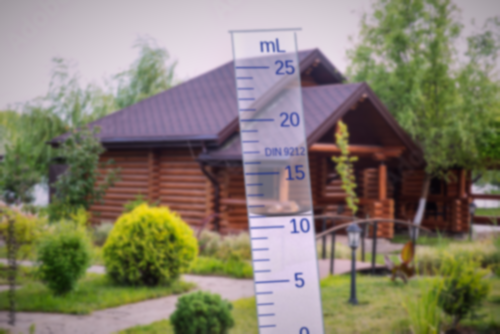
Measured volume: 11 mL
